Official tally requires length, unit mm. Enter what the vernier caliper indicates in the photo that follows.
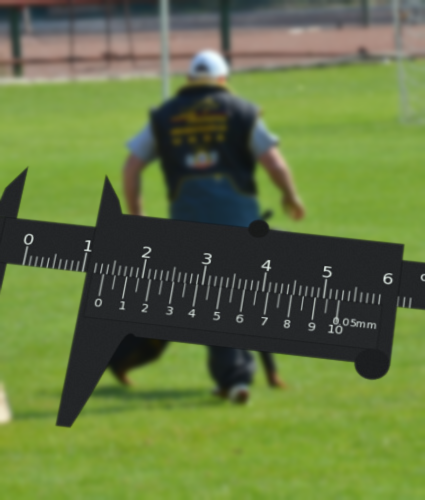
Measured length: 13.5 mm
